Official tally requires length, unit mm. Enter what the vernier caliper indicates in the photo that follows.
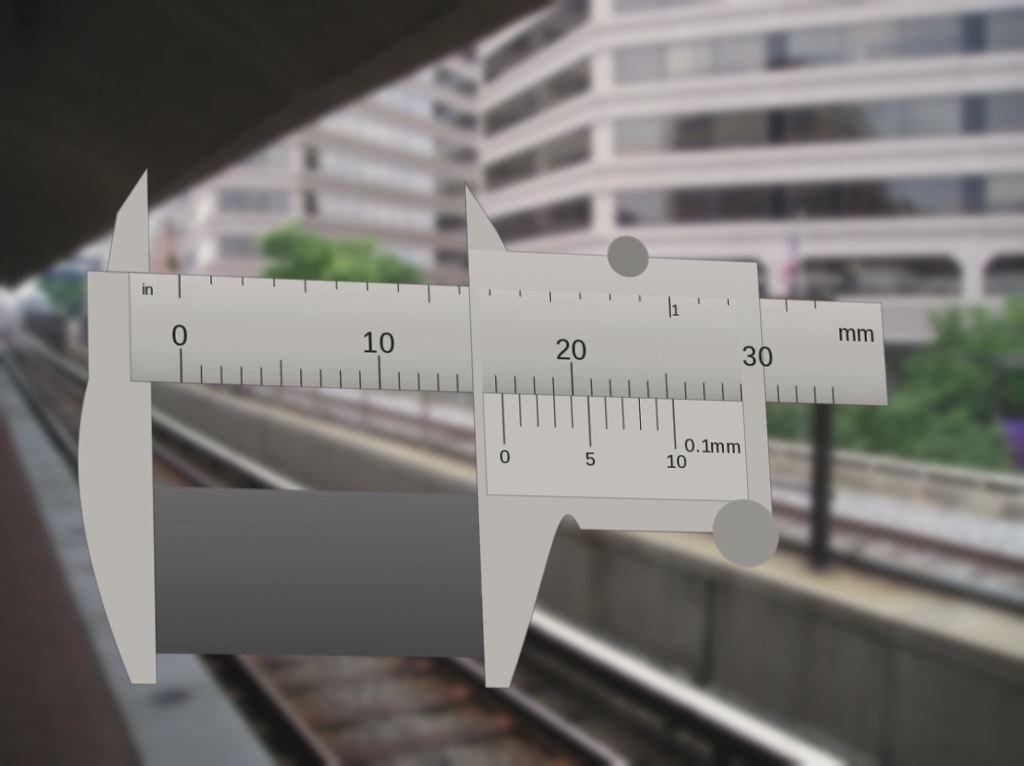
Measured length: 16.3 mm
